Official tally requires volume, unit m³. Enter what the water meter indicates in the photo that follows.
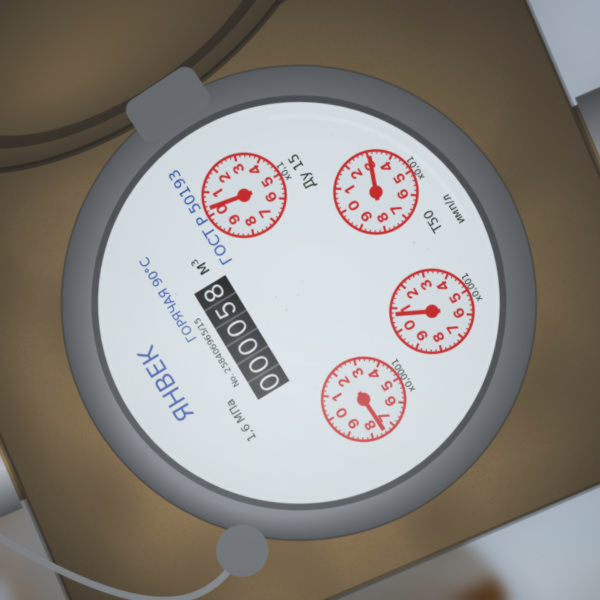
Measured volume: 58.0307 m³
